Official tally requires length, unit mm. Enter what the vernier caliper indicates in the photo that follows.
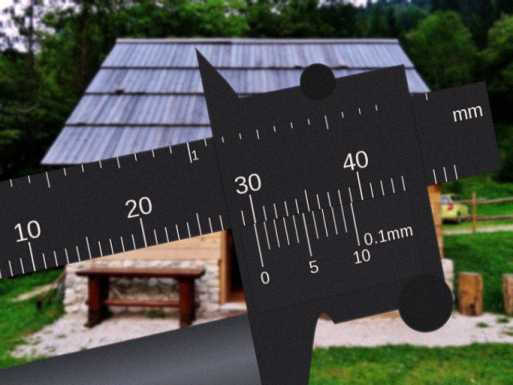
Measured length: 29.9 mm
